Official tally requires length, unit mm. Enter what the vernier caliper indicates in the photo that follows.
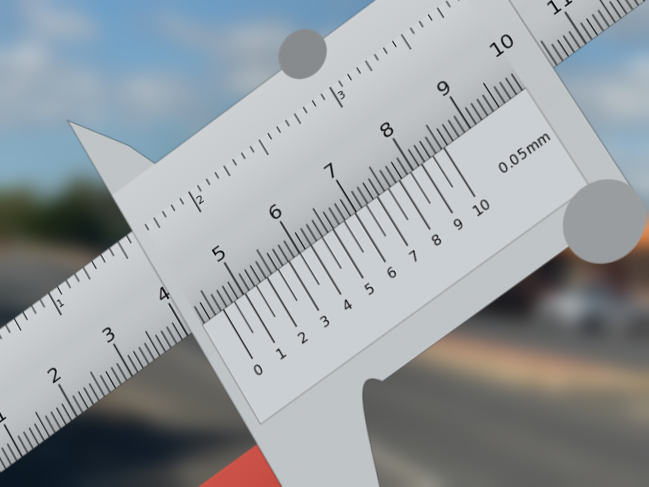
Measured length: 46.4 mm
